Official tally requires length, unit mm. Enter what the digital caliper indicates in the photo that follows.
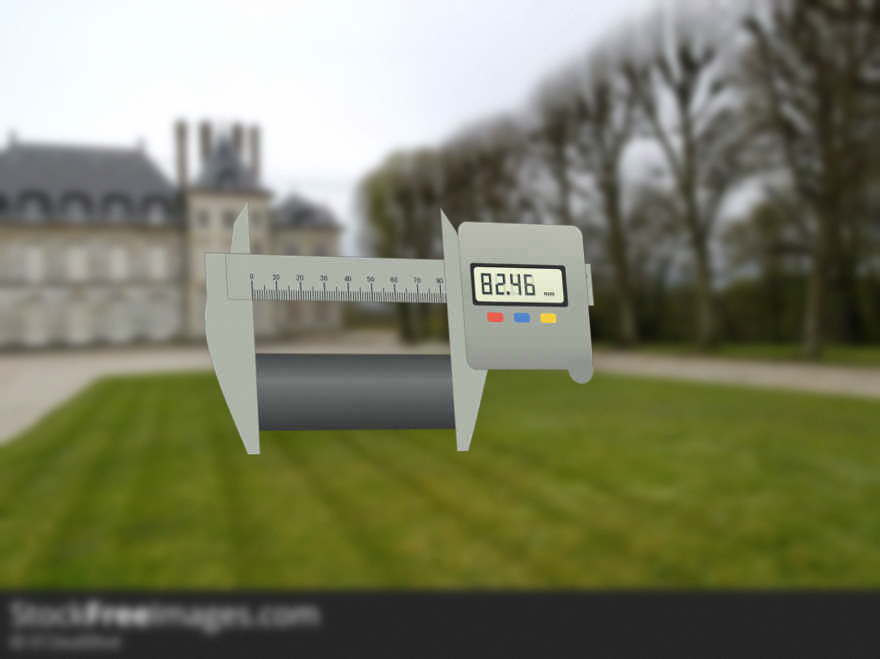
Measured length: 82.46 mm
